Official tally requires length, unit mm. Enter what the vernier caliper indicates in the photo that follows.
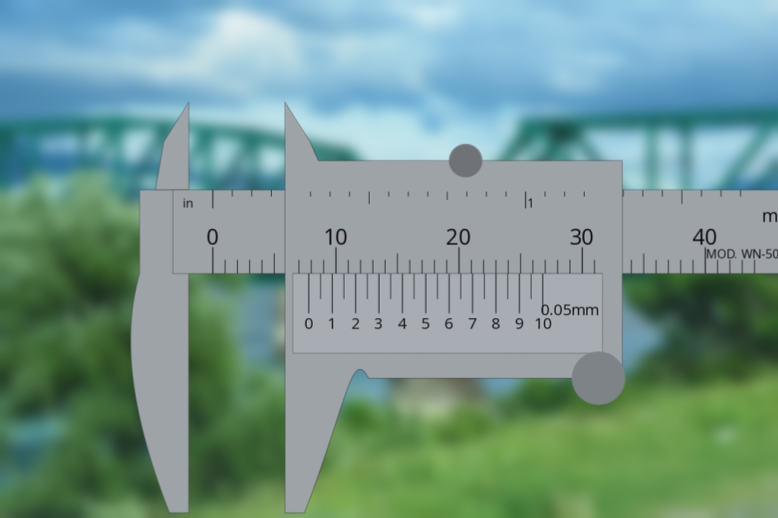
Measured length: 7.8 mm
